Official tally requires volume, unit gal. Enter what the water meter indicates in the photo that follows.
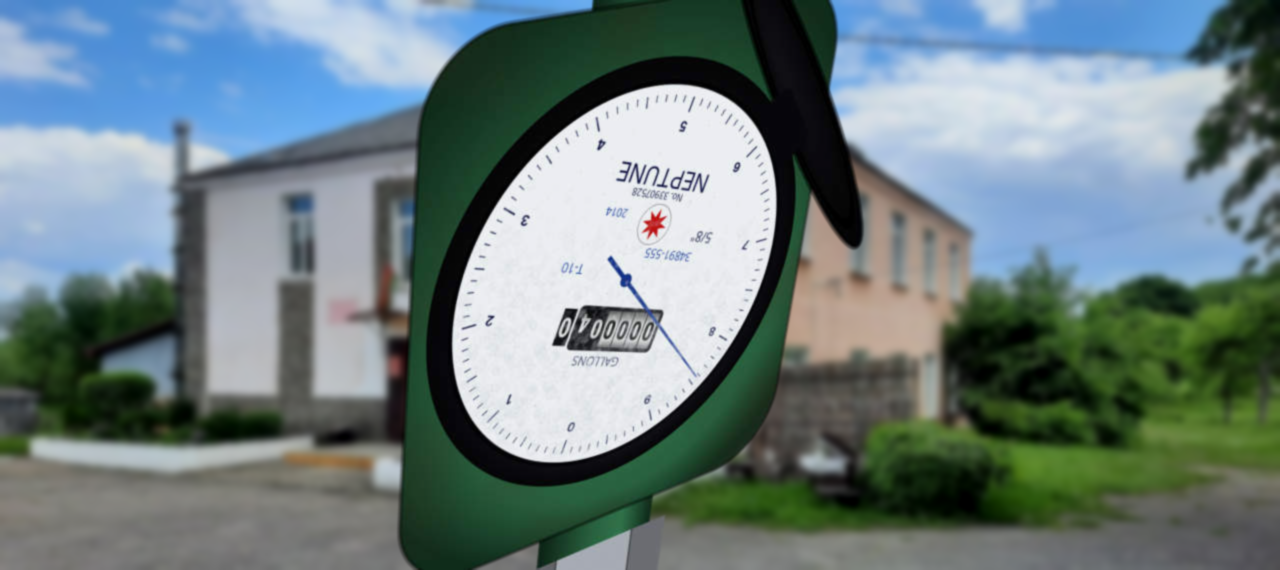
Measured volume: 38.4 gal
